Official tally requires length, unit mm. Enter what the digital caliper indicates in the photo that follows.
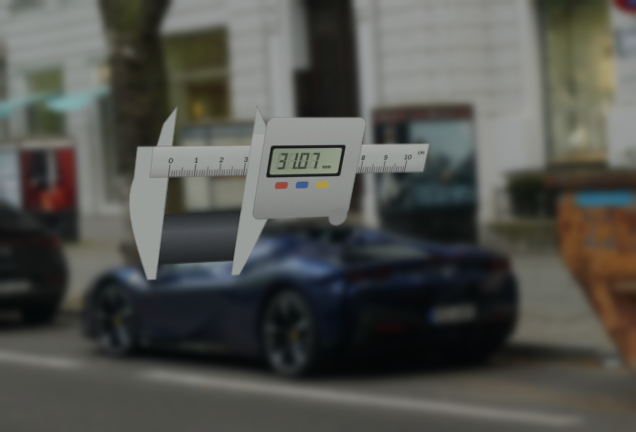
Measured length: 31.07 mm
